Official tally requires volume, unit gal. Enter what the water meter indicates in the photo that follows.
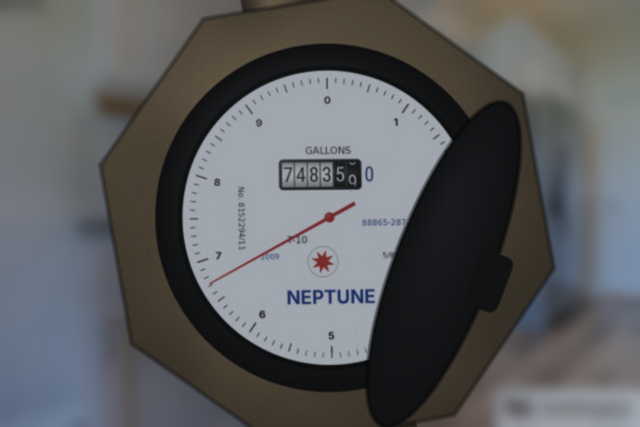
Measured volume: 7483586.7 gal
